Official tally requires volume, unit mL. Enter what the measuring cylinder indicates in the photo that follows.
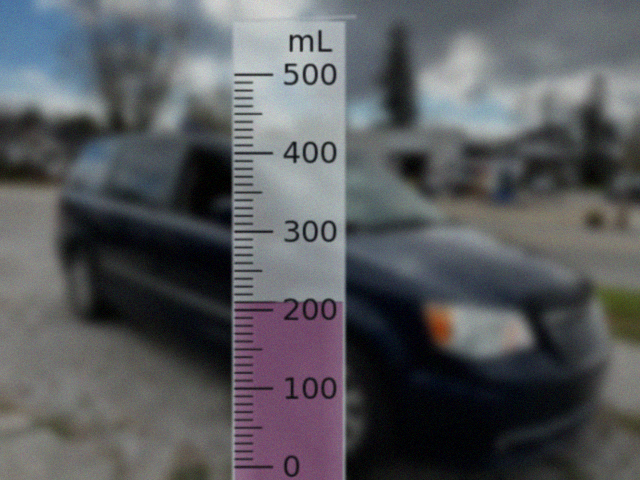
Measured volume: 210 mL
